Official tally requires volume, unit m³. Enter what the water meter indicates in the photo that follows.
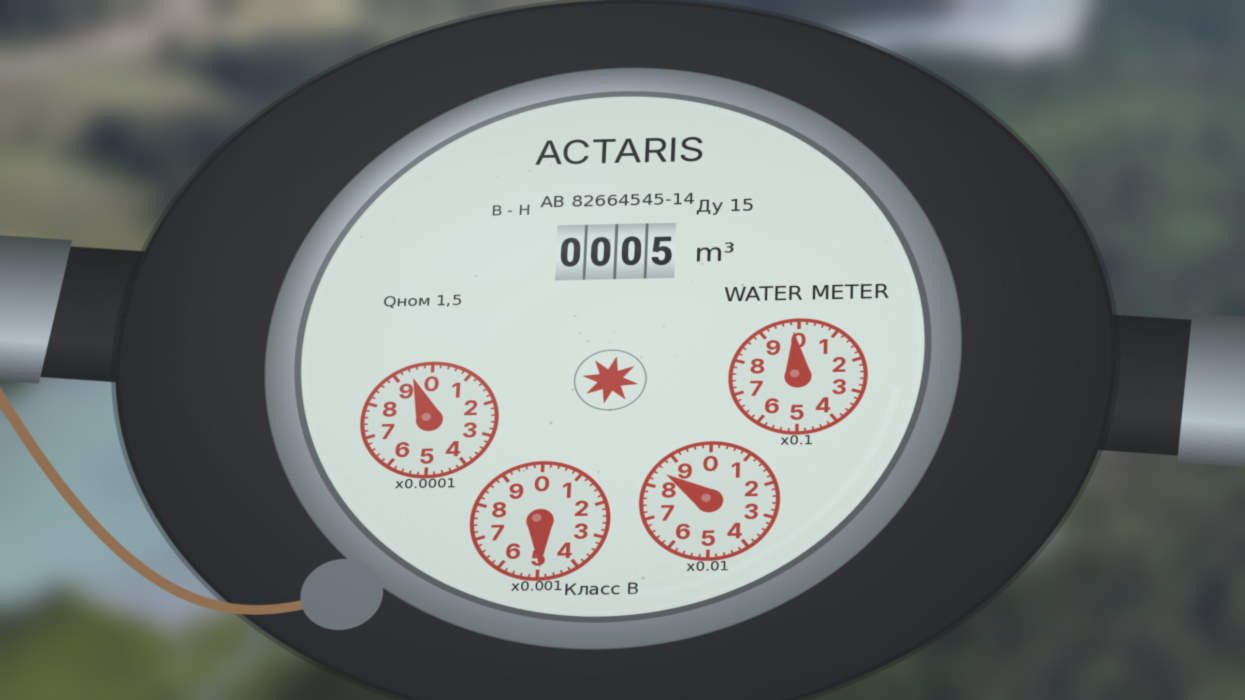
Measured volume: 4.9849 m³
